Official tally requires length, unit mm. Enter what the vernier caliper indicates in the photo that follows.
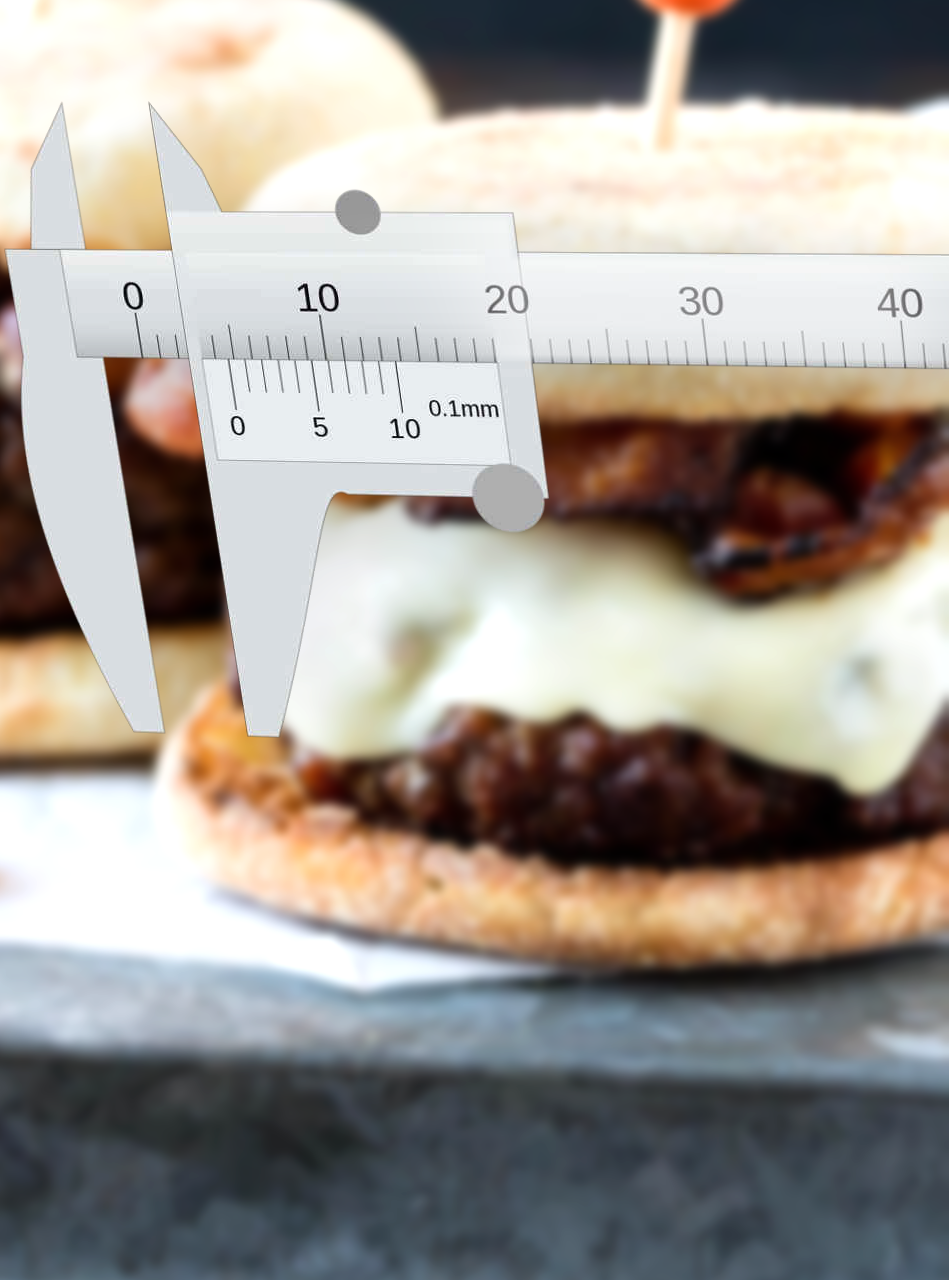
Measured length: 4.7 mm
